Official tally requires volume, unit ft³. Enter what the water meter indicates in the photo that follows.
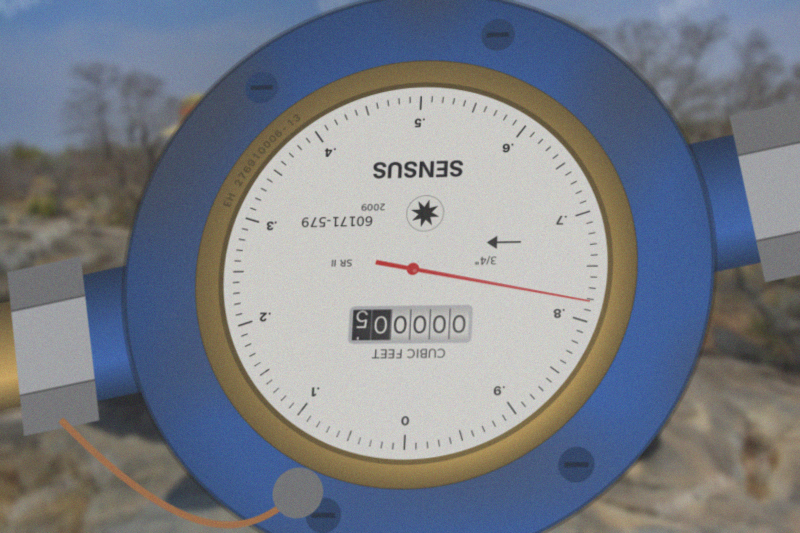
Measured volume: 4.78 ft³
